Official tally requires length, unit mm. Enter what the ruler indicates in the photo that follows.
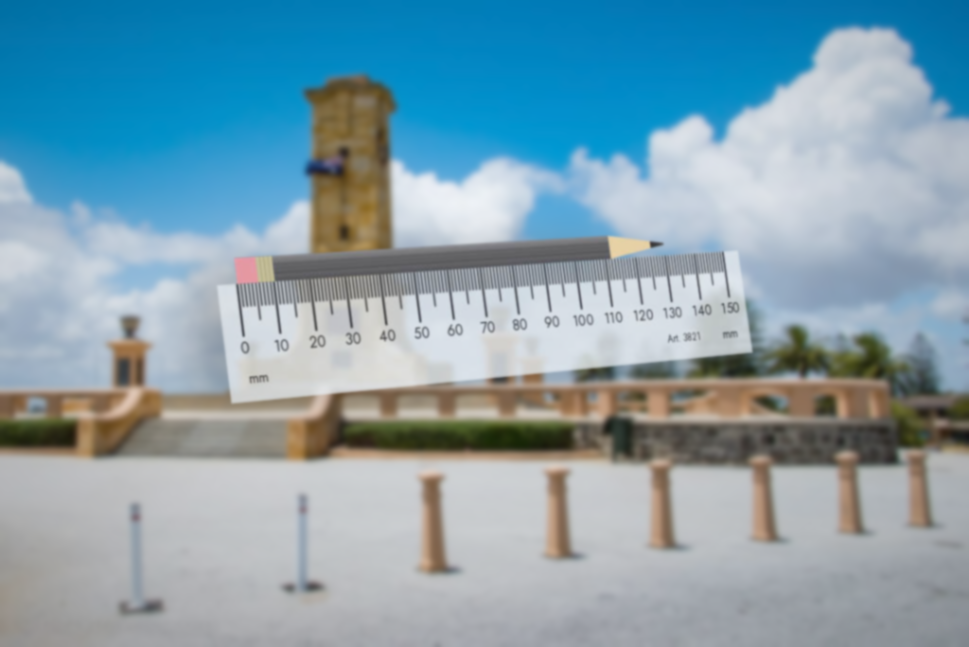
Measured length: 130 mm
